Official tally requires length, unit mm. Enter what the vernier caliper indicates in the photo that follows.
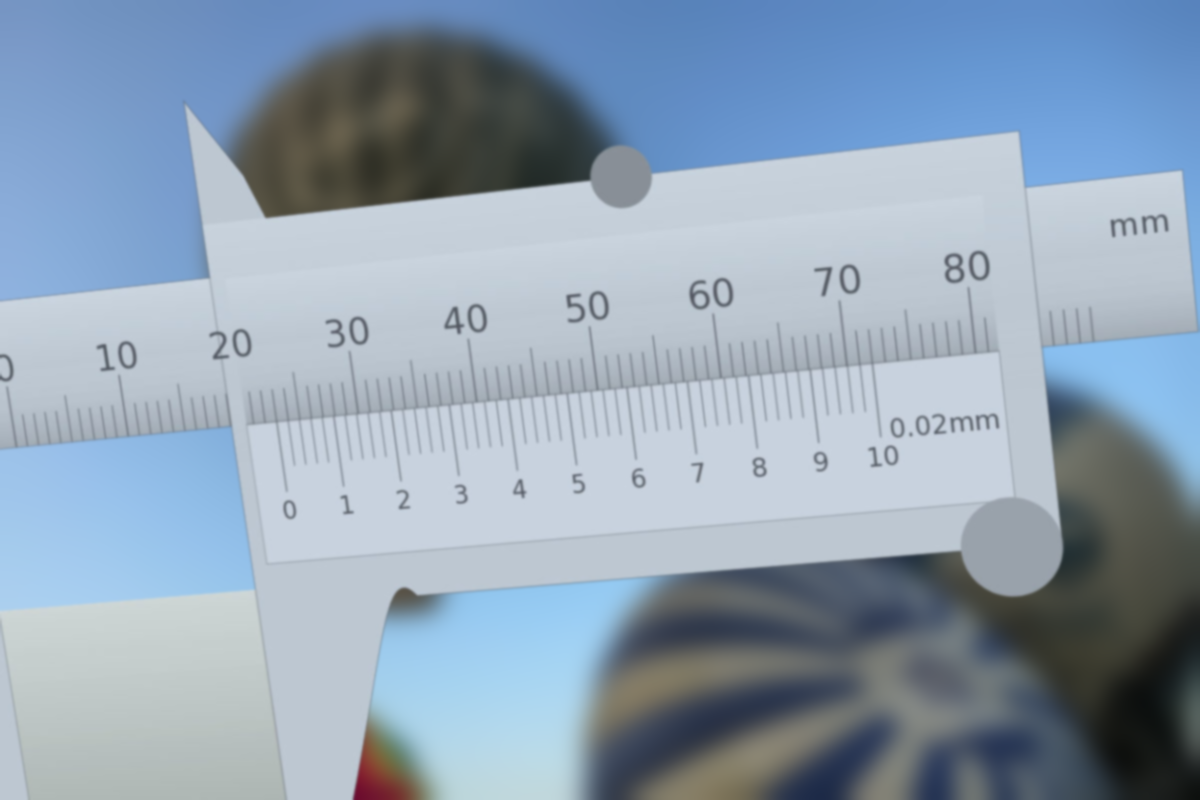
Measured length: 23.0 mm
